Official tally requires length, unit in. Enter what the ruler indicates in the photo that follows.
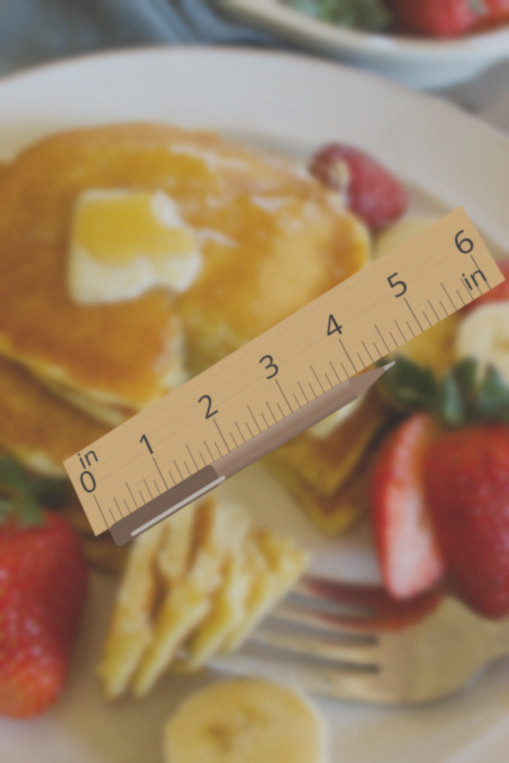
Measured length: 4.5 in
